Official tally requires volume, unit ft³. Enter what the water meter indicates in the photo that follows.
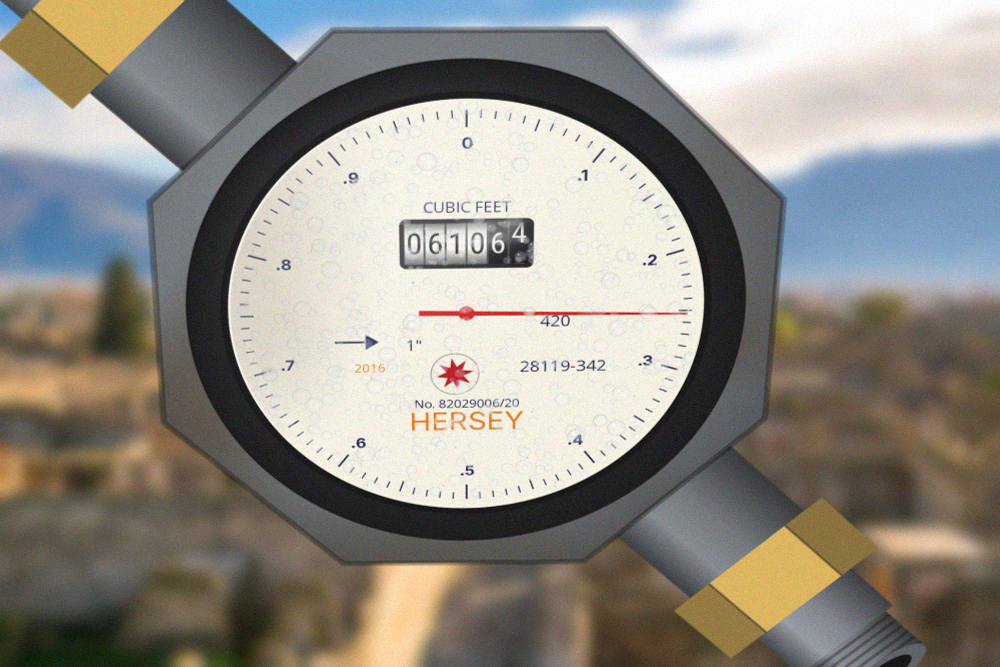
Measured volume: 61064.25 ft³
